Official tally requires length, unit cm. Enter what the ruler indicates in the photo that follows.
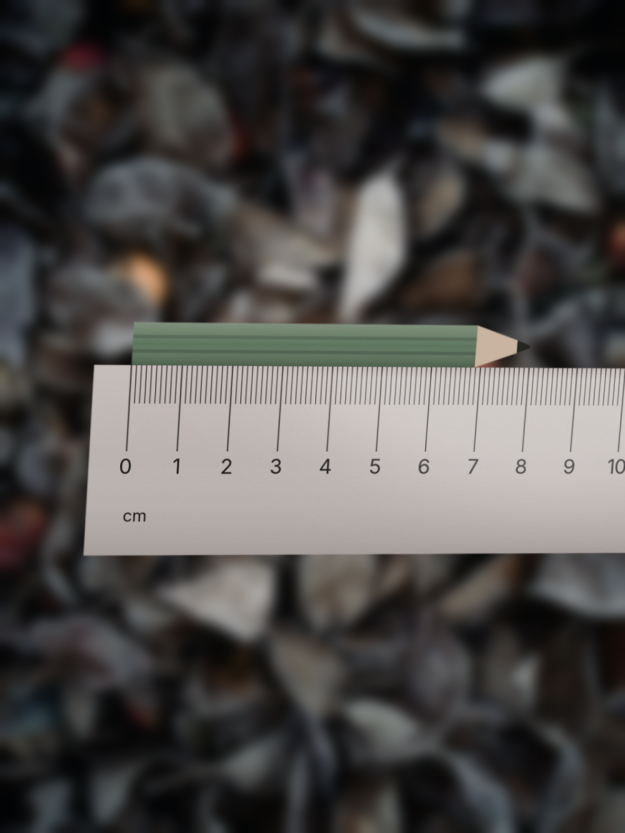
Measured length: 8 cm
